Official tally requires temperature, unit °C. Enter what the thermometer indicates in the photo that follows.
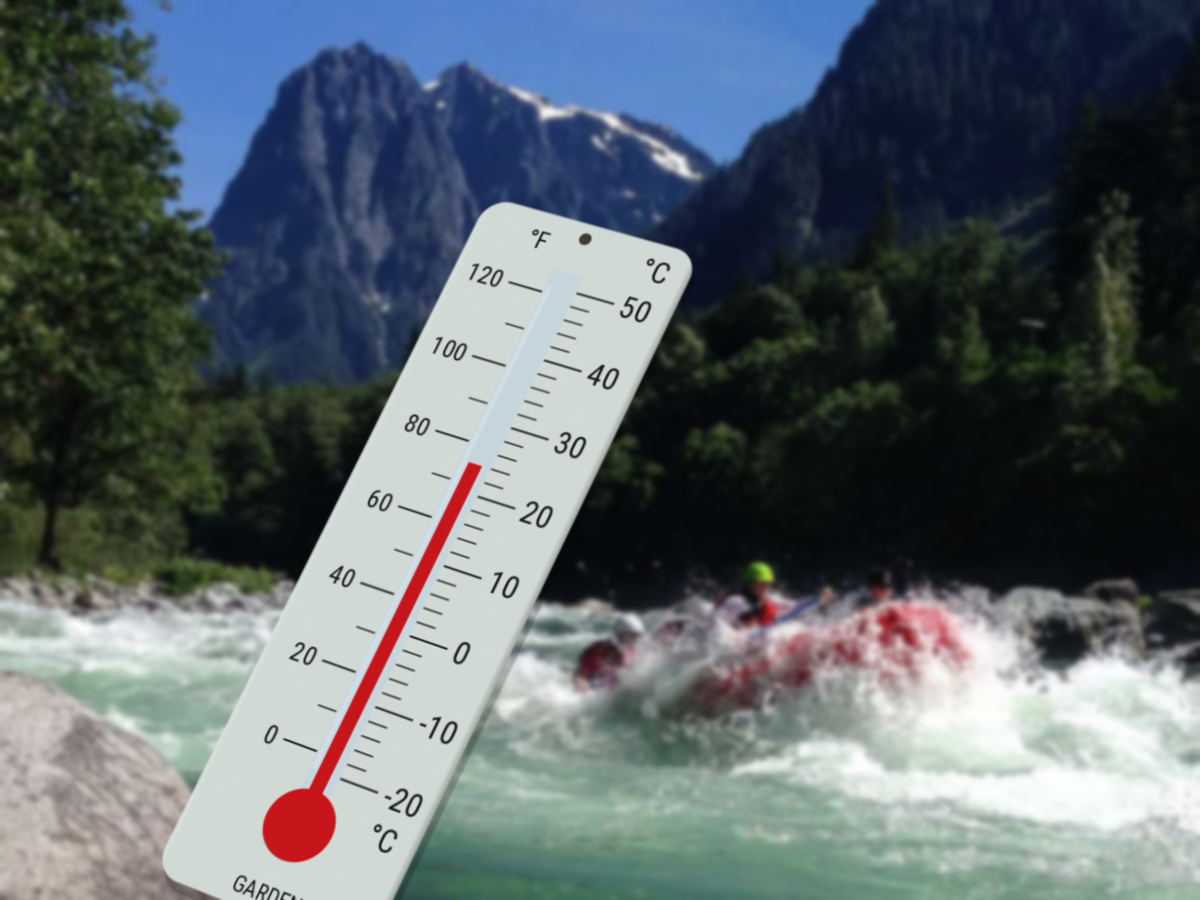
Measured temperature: 24 °C
